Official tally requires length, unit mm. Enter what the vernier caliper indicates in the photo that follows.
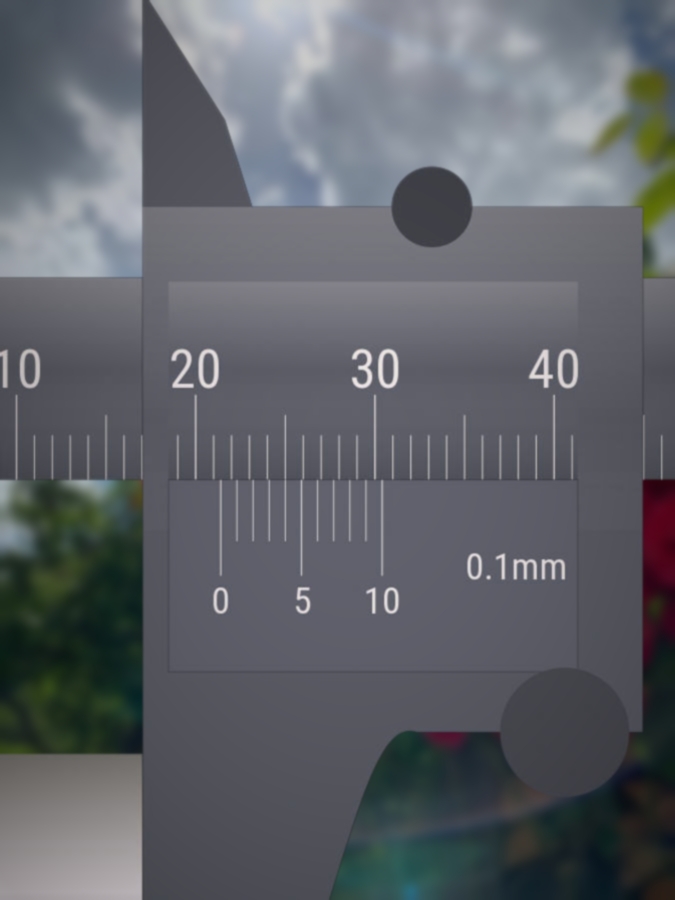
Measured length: 21.4 mm
